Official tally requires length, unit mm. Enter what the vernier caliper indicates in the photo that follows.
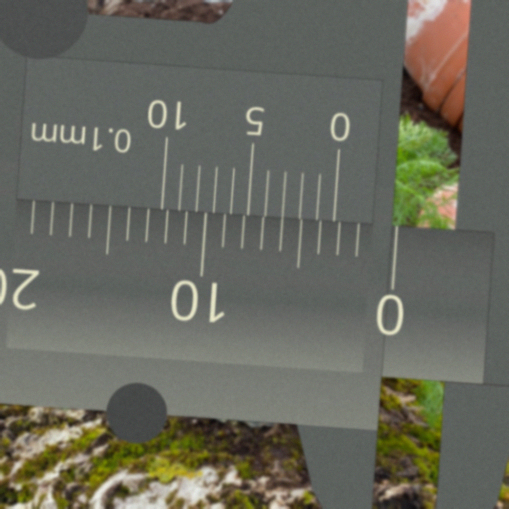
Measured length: 3.3 mm
